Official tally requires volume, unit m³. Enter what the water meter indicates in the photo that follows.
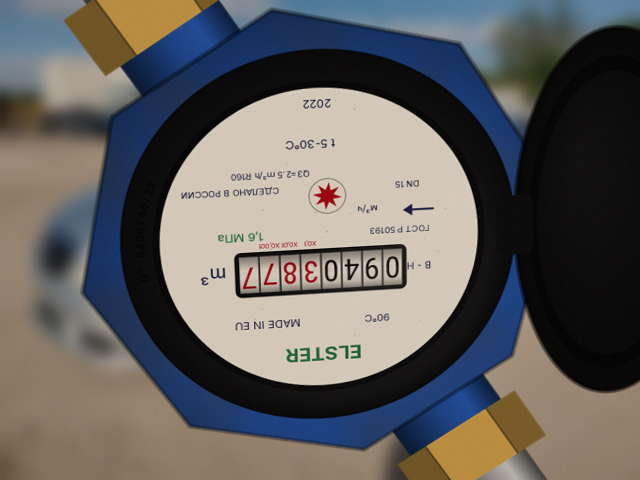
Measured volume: 940.3877 m³
